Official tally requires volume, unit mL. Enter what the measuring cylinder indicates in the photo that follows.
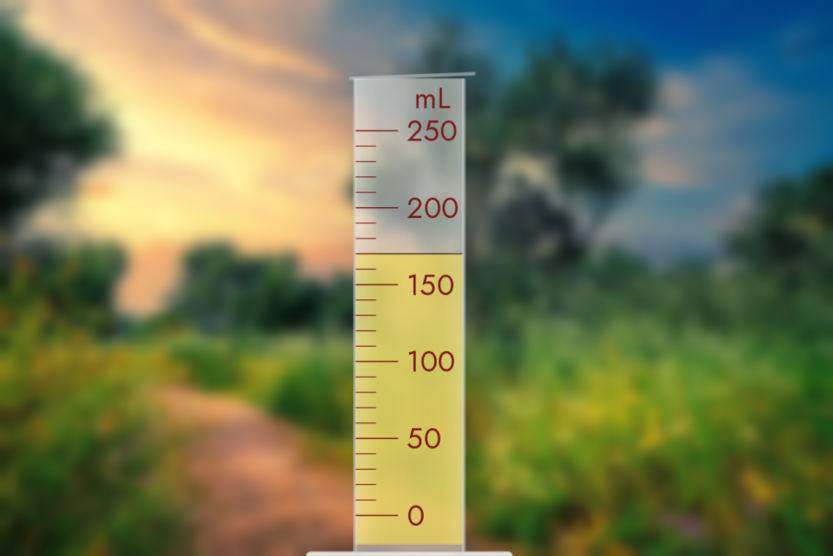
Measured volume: 170 mL
